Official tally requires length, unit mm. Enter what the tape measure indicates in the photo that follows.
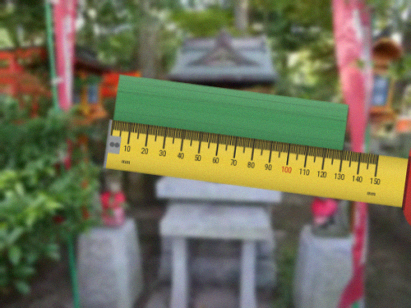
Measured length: 130 mm
